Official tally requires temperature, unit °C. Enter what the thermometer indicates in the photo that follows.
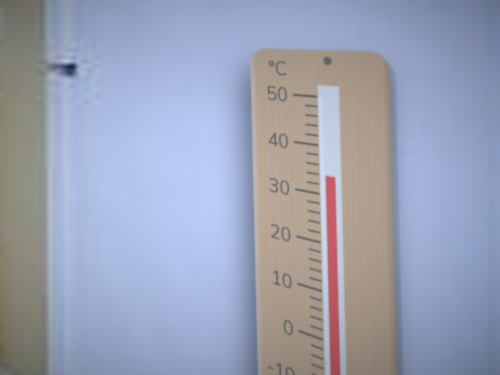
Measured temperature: 34 °C
